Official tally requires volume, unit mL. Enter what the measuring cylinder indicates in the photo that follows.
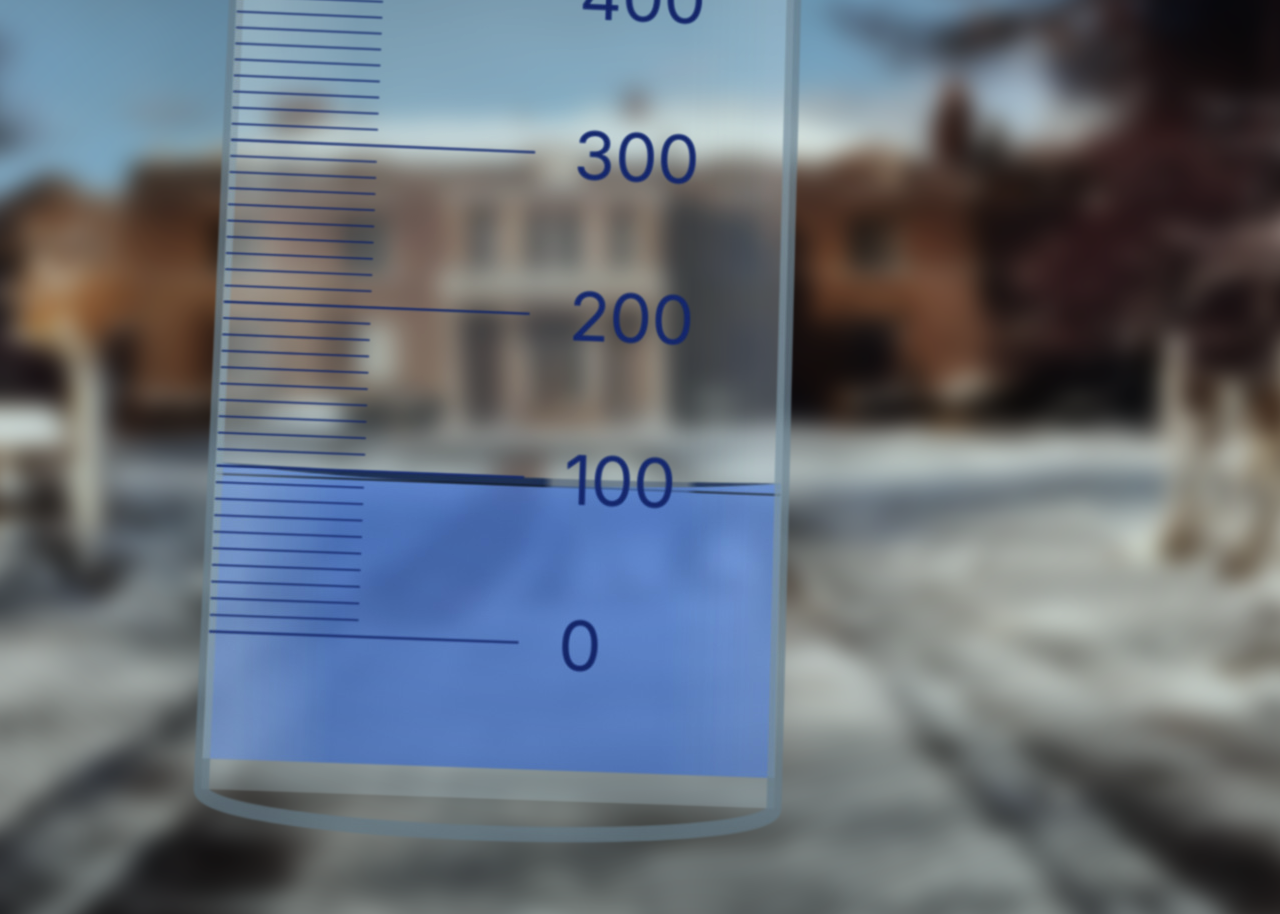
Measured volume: 95 mL
